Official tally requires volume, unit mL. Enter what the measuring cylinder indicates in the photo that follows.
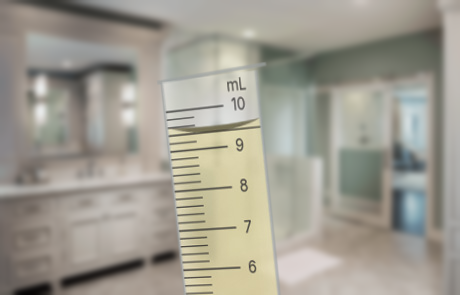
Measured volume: 9.4 mL
